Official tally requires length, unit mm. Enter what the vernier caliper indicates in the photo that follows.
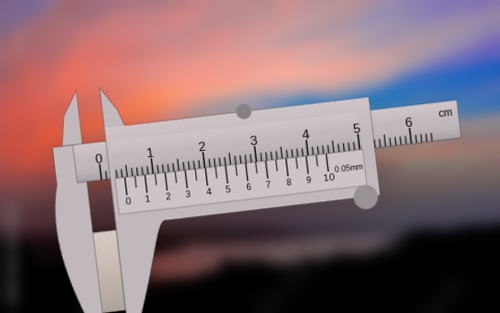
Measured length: 4.5 mm
